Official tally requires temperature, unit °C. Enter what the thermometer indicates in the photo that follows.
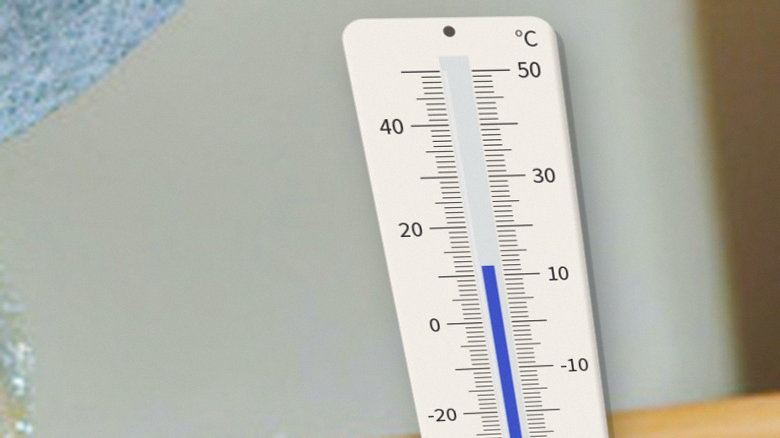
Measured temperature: 12 °C
